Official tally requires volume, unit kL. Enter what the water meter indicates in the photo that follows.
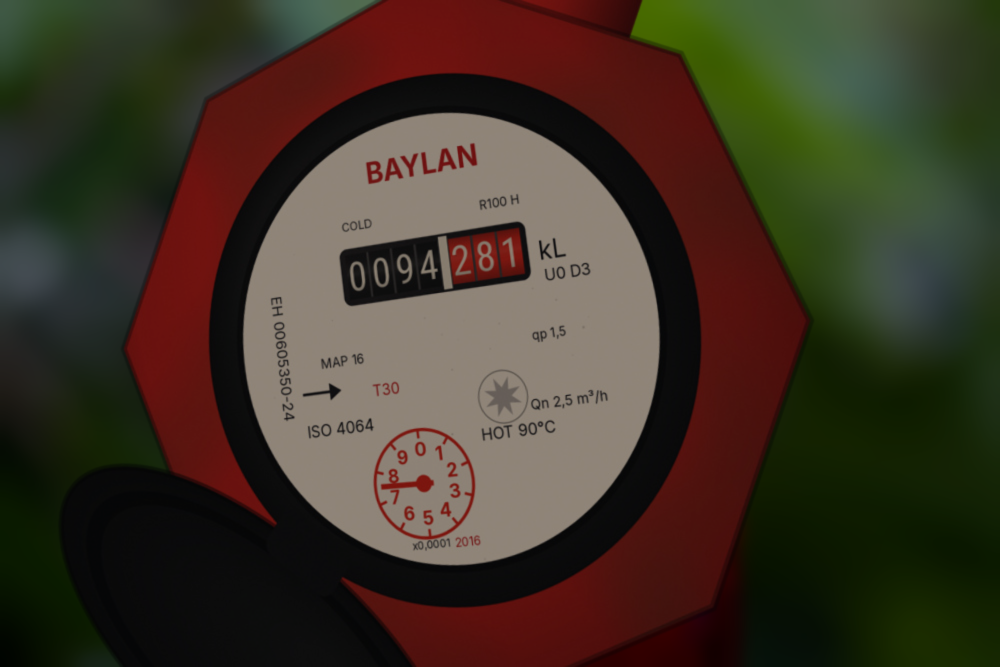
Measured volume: 94.2817 kL
